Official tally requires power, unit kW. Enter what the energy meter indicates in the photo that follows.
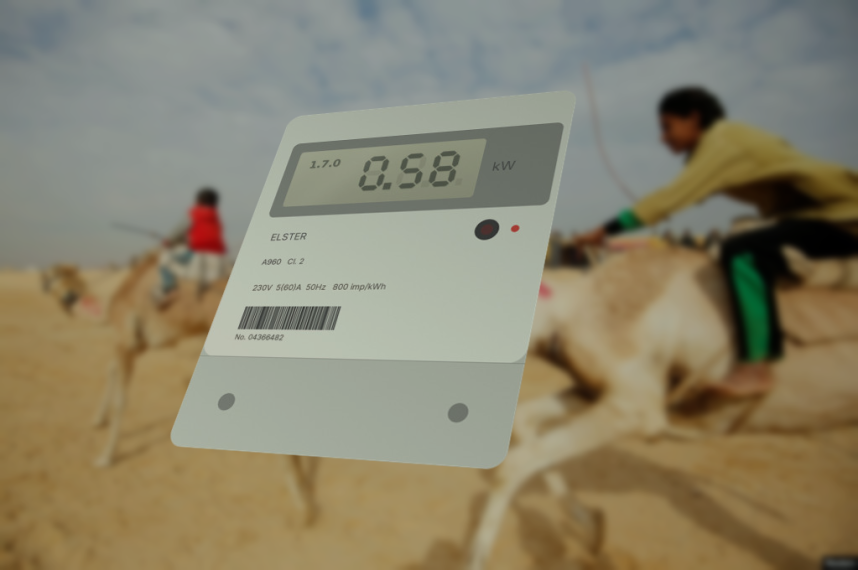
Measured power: 0.58 kW
